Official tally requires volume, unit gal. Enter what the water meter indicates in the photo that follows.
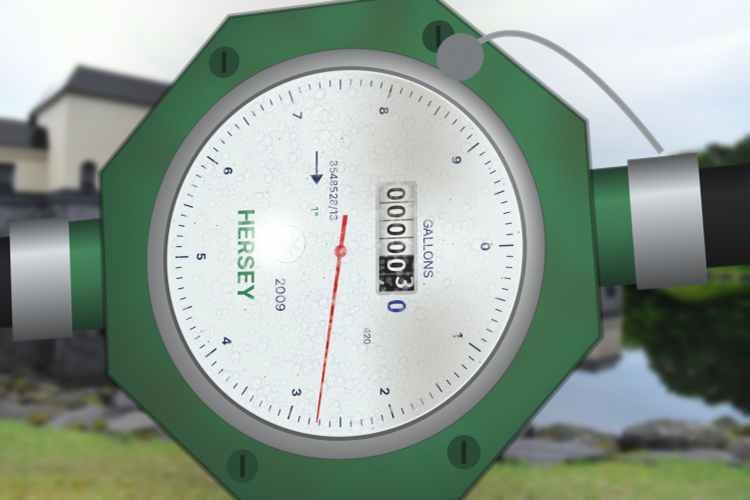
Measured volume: 32.7 gal
